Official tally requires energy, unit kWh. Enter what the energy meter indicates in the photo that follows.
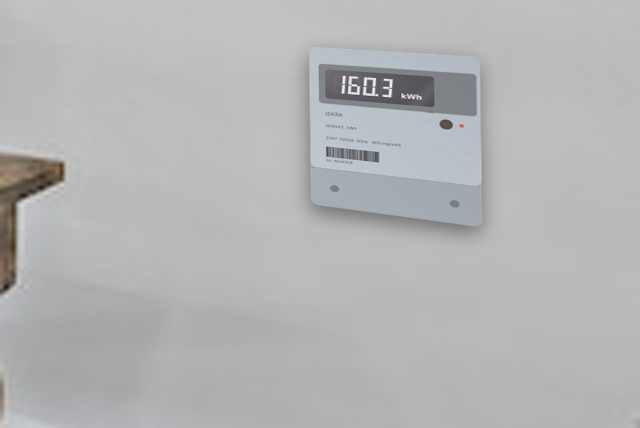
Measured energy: 160.3 kWh
